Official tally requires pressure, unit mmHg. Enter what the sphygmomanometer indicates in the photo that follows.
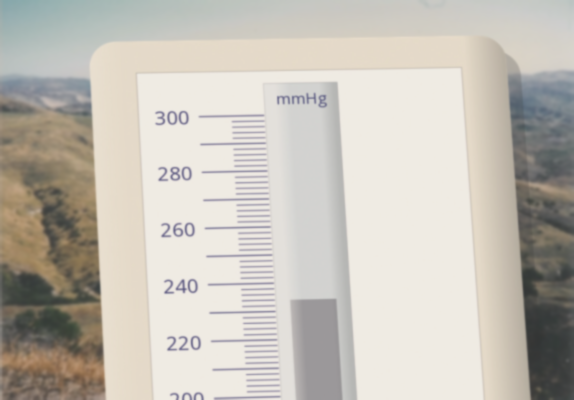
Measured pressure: 234 mmHg
